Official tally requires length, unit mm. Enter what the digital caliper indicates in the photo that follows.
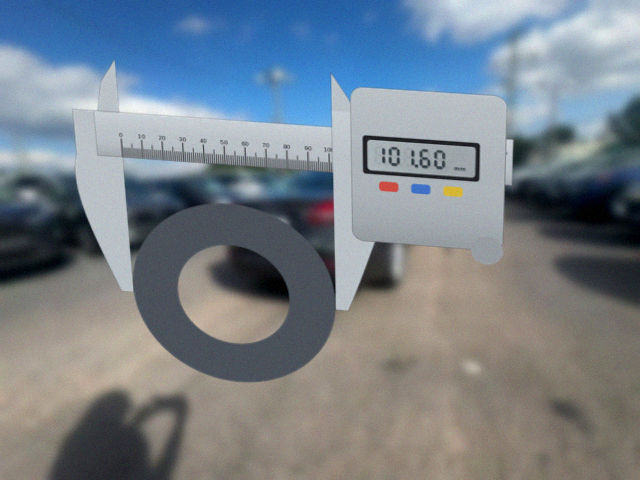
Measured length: 101.60 mm
